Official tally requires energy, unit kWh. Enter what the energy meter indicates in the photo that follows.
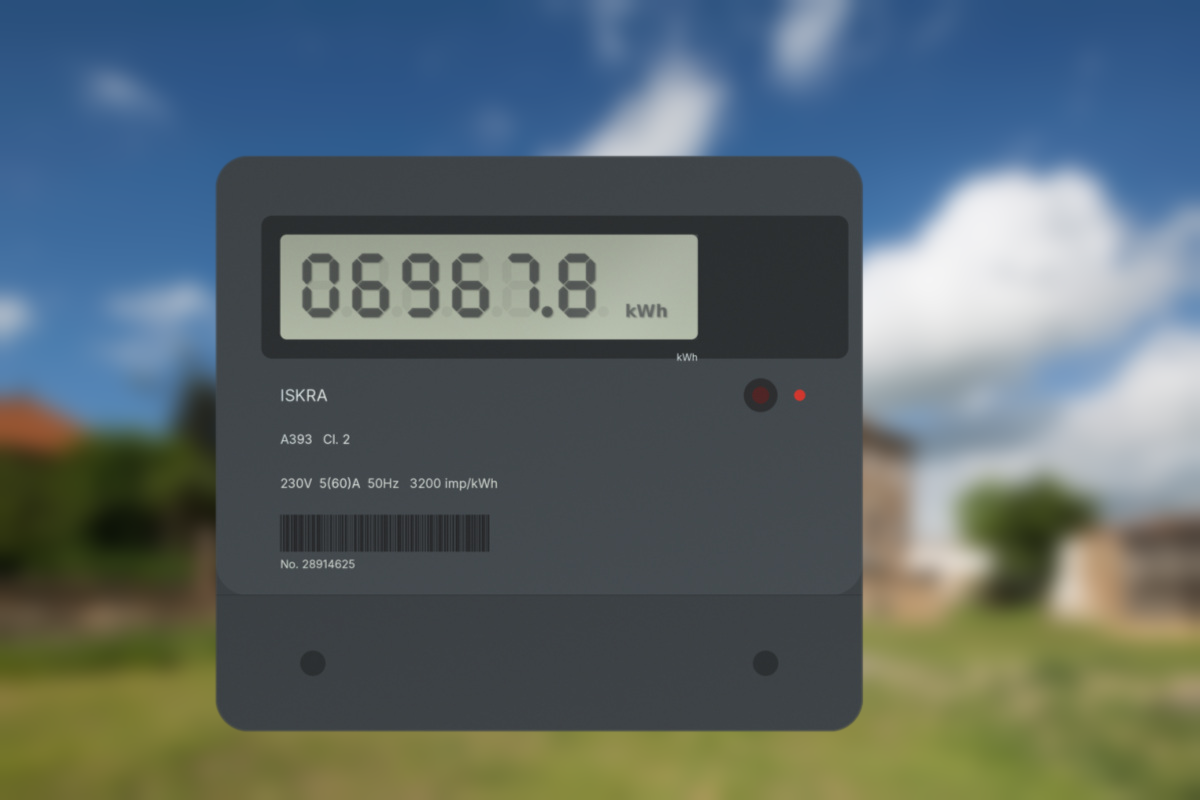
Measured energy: 6967.8 kWh
